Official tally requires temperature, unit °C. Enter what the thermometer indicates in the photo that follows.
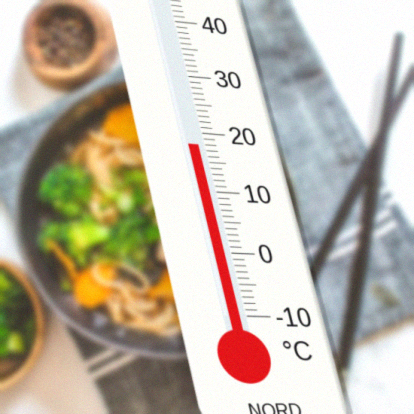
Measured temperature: 18 °C
